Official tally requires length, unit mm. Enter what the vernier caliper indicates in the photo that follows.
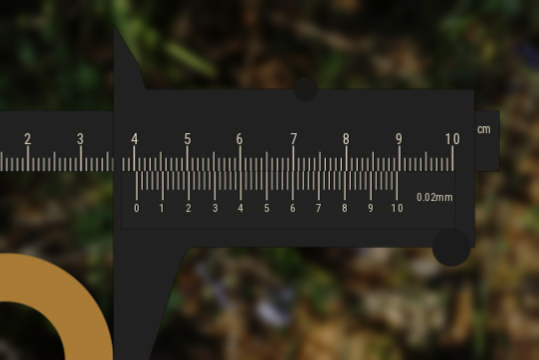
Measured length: 40.5 mm
